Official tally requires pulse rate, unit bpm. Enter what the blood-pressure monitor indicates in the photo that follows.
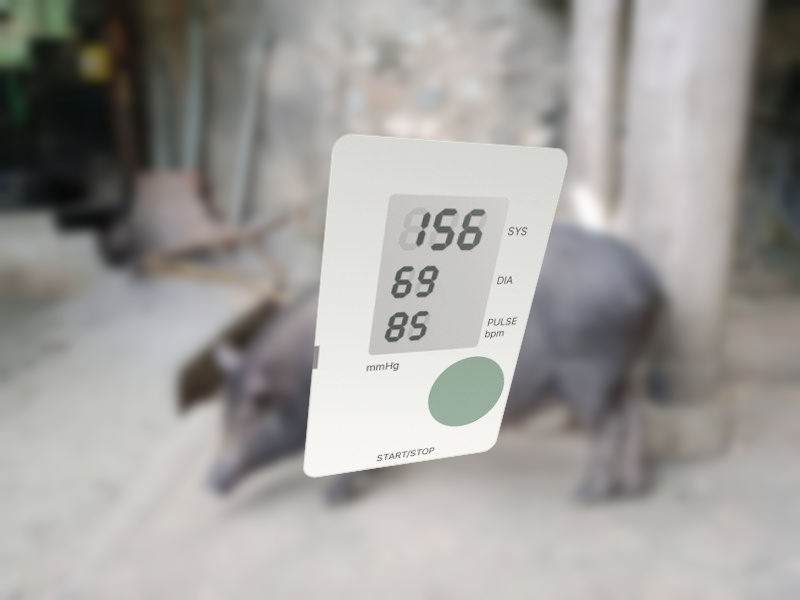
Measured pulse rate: 85 bpm
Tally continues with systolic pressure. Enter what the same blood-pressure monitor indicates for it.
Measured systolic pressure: 156 mmHg
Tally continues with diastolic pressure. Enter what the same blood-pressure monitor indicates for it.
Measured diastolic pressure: 69 mmHg
